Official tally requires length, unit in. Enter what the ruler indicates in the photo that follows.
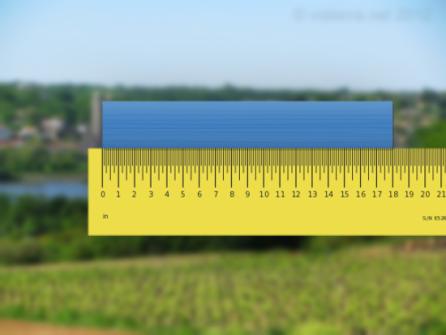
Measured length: 18 in
